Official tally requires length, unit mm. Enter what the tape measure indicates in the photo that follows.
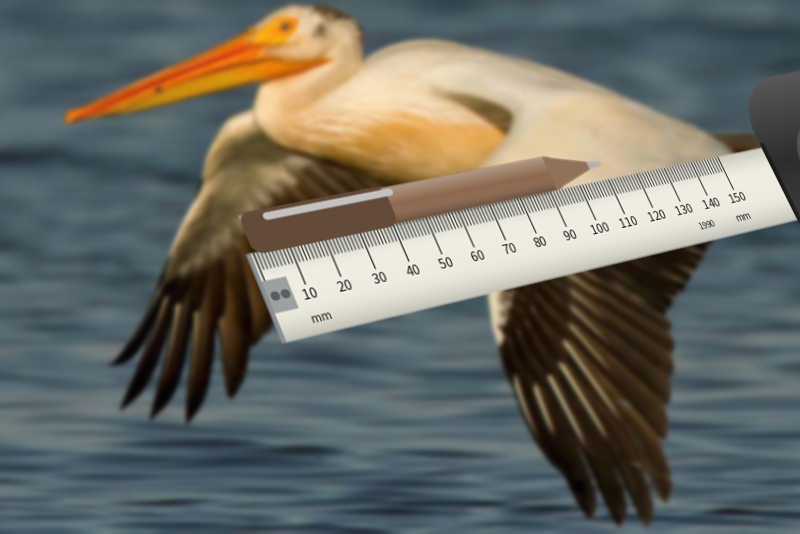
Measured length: 110 mm
